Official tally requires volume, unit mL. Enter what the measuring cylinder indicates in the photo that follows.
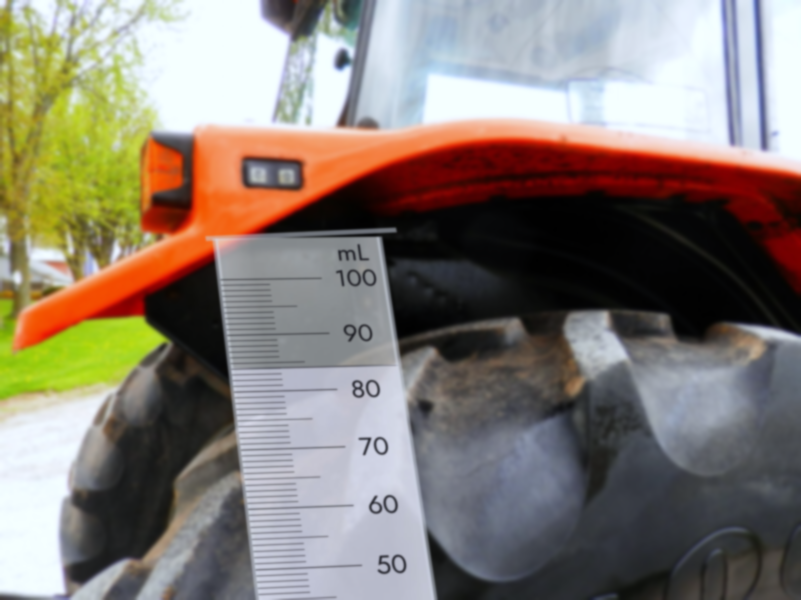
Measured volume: 84 mL
